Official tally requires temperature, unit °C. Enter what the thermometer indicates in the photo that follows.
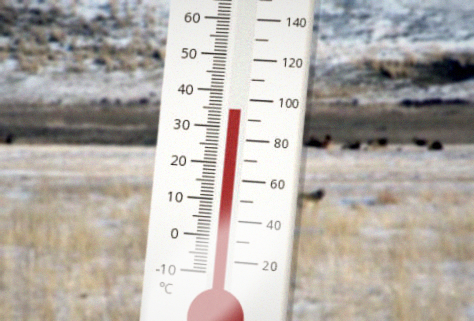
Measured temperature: 35 °C
